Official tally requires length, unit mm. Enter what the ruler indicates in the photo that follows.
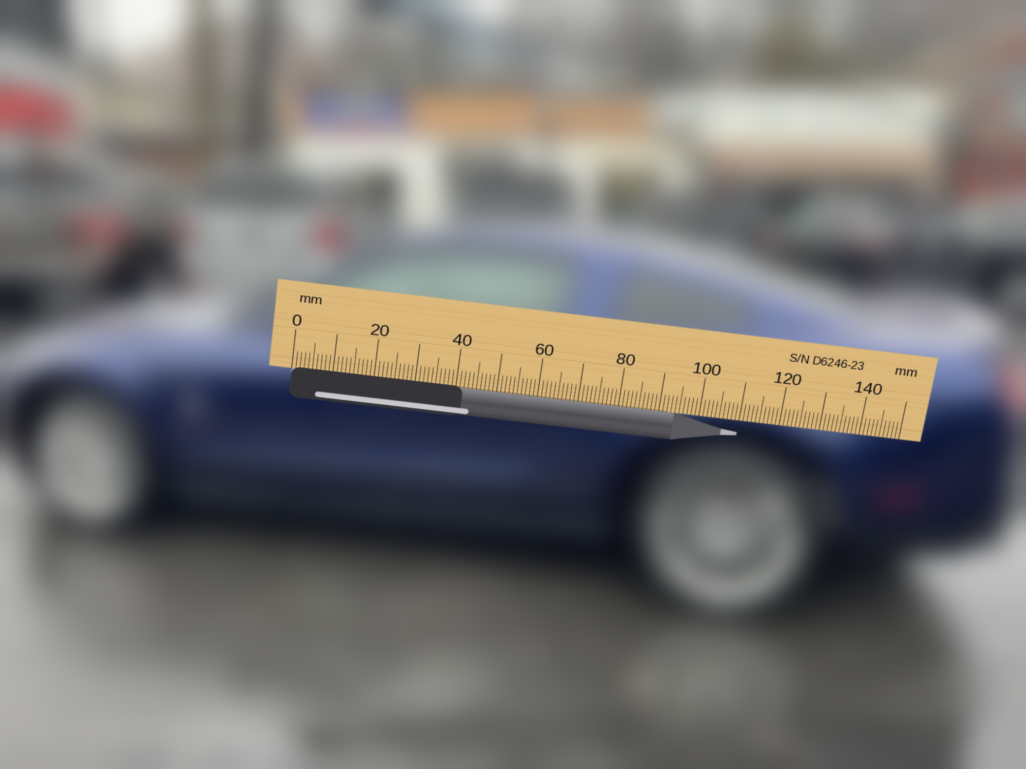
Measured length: 110 mm
